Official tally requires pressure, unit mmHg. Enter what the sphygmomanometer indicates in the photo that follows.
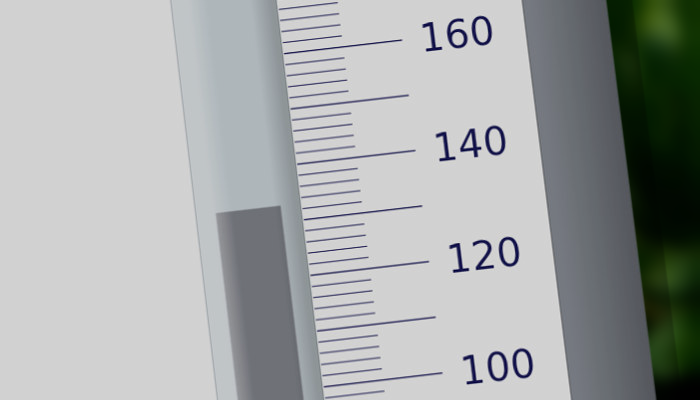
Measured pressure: 133 mmHg
